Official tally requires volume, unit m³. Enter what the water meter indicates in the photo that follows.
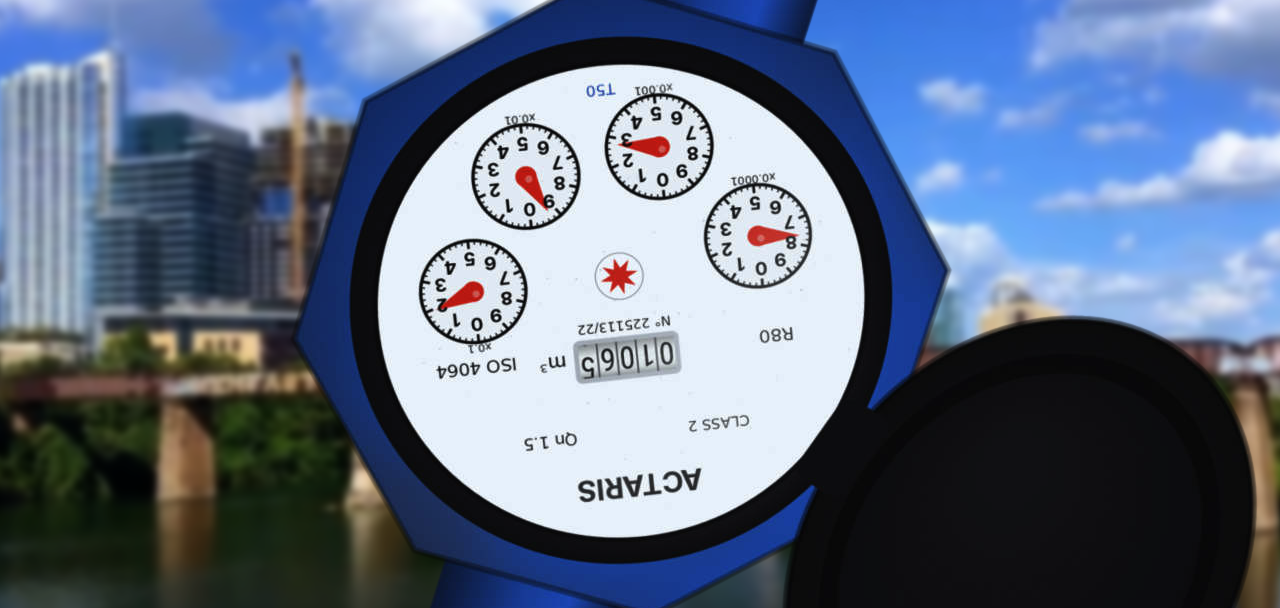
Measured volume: 1065.1927 m³
